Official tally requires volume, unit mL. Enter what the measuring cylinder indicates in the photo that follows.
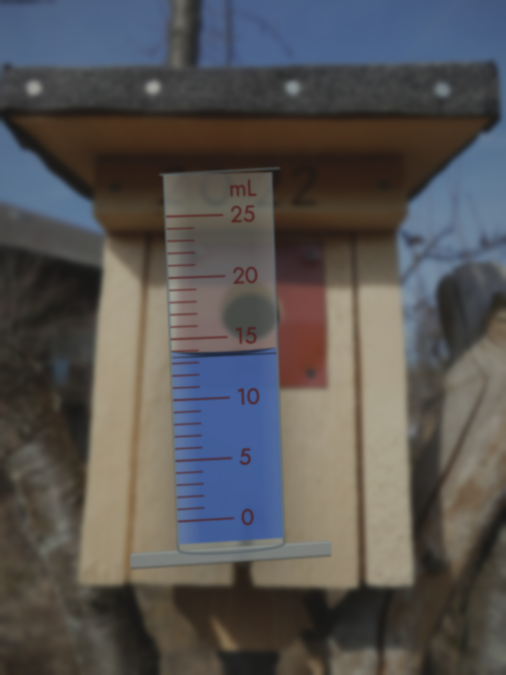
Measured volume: 13.5 mL
